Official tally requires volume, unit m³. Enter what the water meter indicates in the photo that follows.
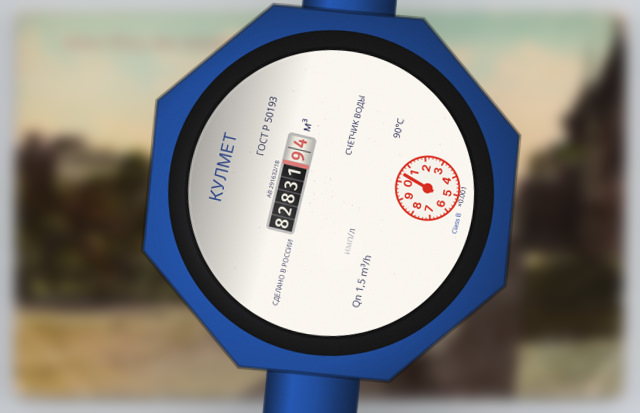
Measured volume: 82831.940 m³
